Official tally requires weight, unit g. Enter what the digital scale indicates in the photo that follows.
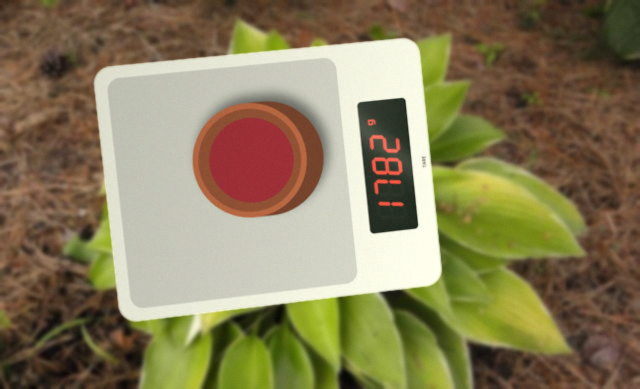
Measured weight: 1782 g
